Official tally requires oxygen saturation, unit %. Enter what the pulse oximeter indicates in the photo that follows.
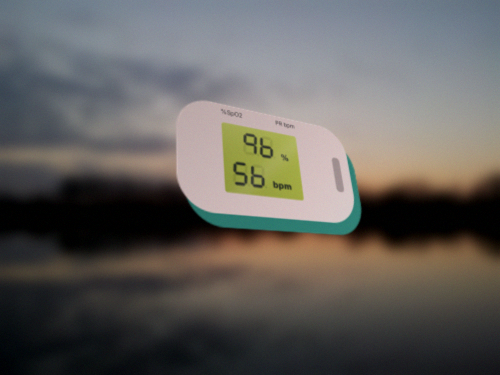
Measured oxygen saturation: 96 %
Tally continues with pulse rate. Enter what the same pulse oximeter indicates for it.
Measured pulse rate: 56 bpm
